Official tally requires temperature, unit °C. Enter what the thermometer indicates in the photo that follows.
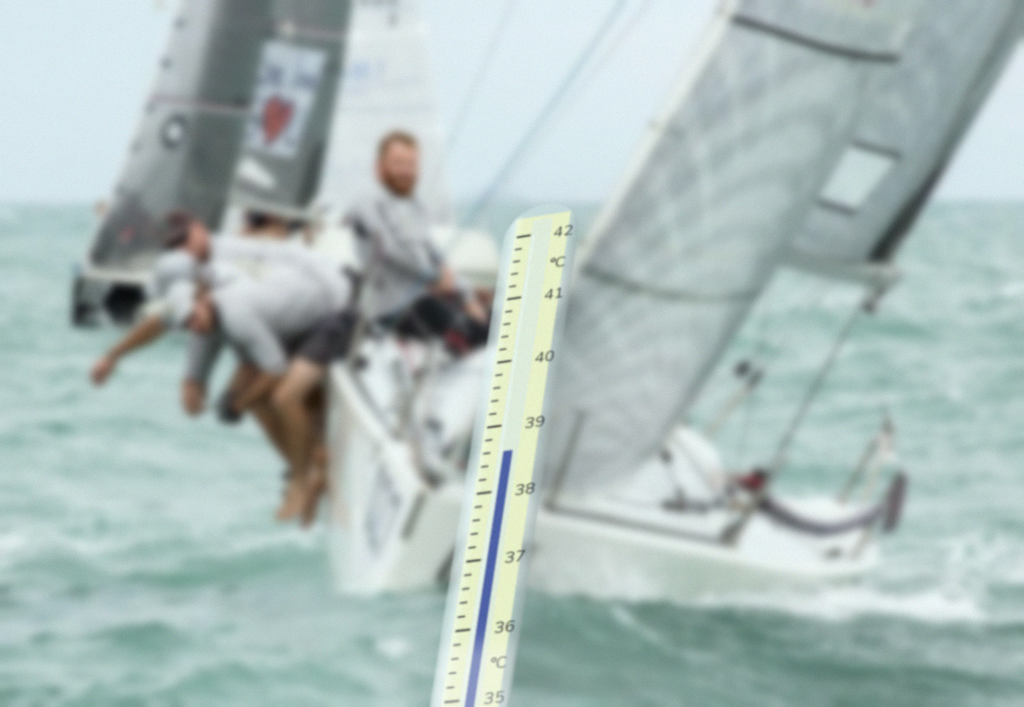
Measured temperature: 38.6 °C
